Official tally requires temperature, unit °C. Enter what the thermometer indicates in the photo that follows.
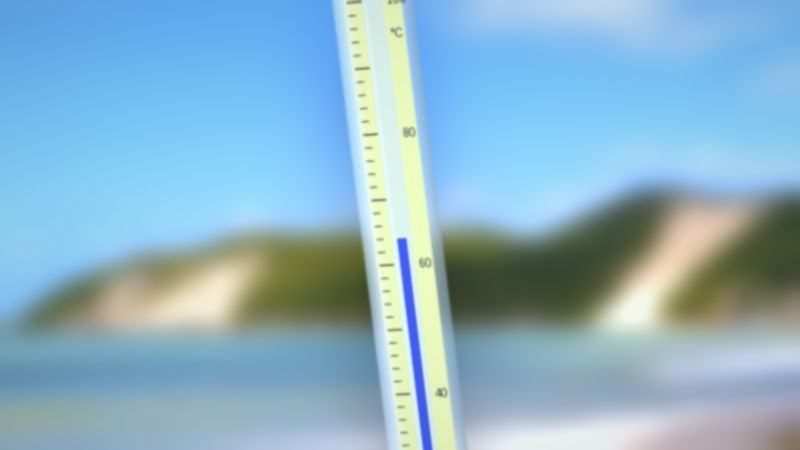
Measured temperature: 64 °C
